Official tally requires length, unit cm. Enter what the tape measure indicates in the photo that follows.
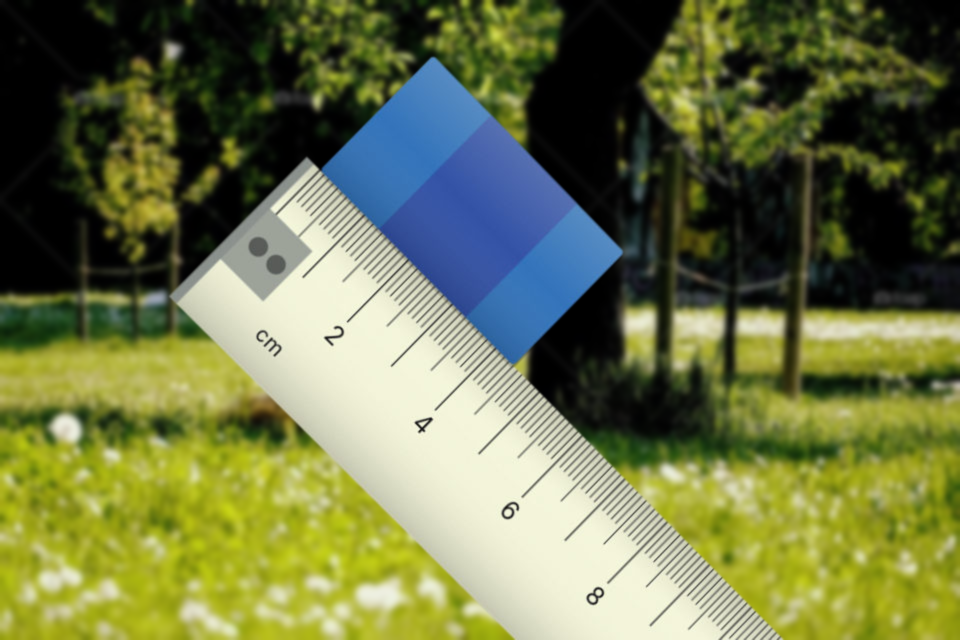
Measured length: 4.4 cm
